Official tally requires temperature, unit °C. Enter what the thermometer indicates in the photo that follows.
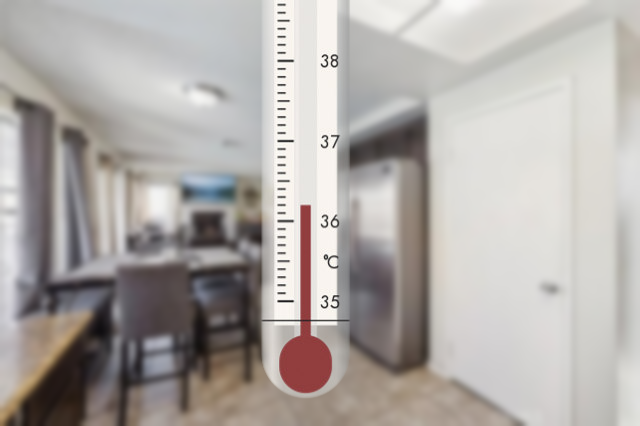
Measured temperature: 36.2 °C
